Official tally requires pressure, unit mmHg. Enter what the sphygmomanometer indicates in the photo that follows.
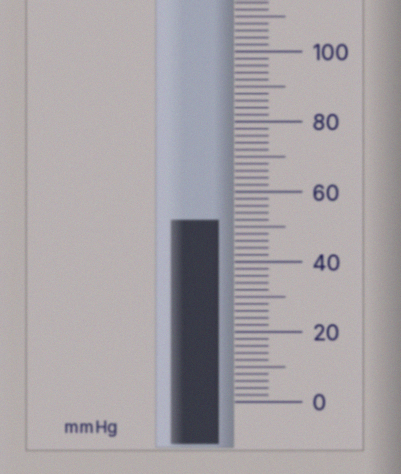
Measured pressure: 52 mmHg
